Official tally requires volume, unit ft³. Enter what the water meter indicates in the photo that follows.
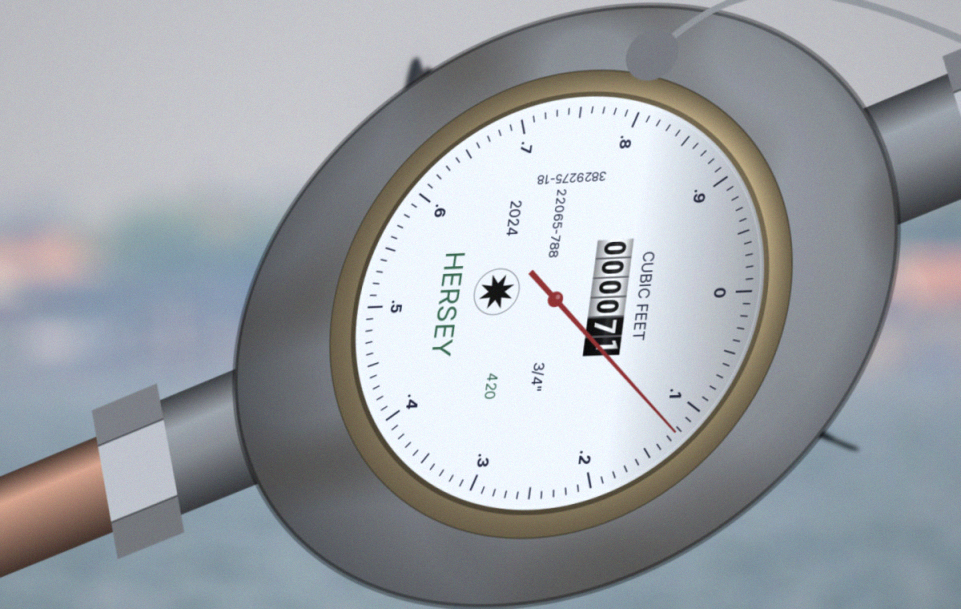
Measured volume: 71.12 ft³
